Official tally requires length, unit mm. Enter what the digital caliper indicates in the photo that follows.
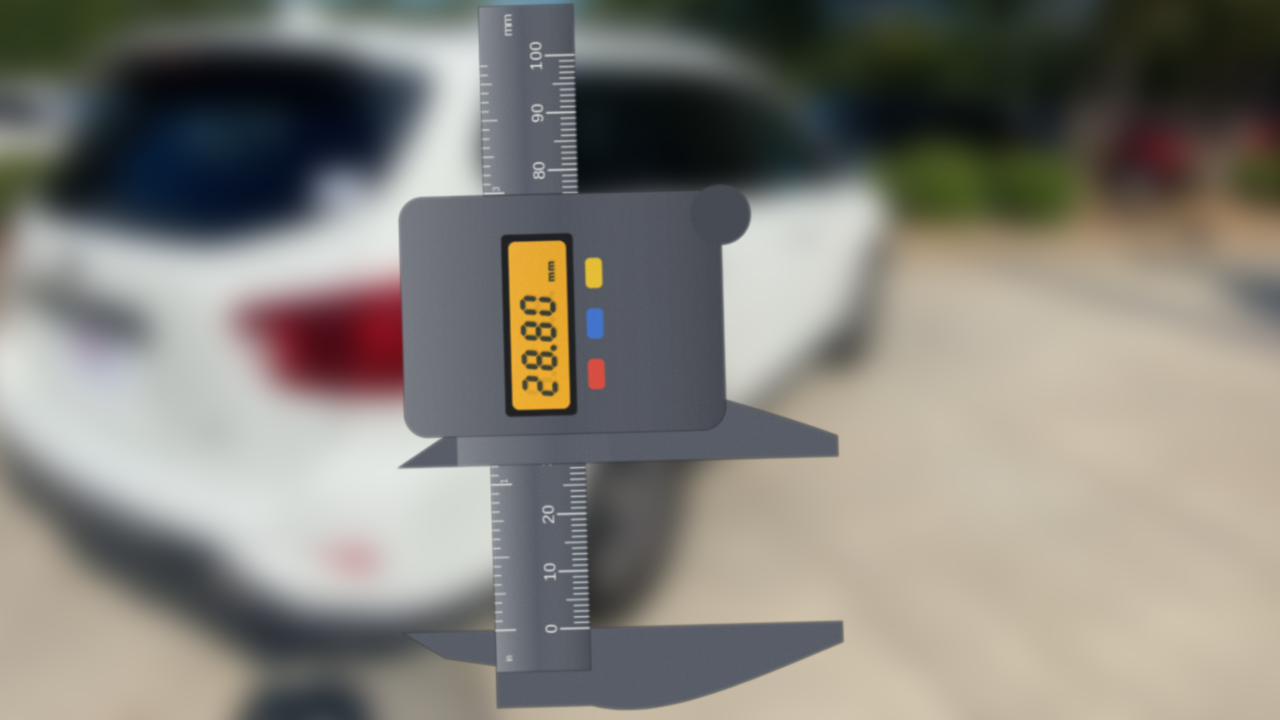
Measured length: 28.80 mm
